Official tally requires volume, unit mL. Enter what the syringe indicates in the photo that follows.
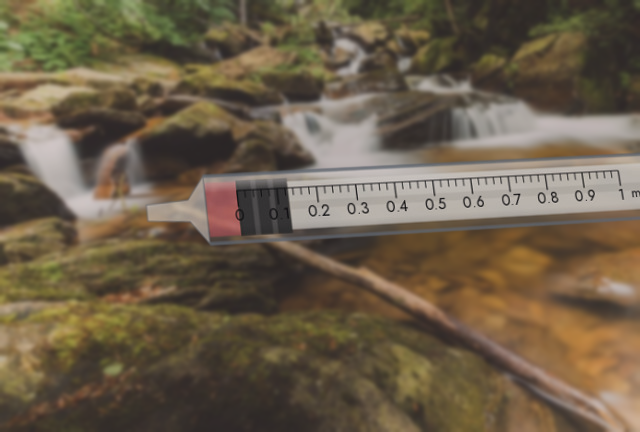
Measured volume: 0 mL
